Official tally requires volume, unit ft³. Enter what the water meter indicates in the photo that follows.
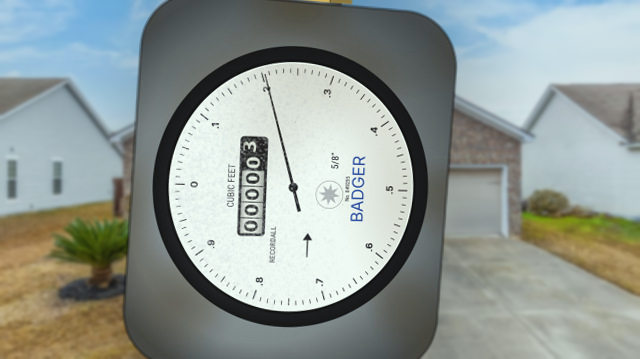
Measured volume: 3.20 ft³
